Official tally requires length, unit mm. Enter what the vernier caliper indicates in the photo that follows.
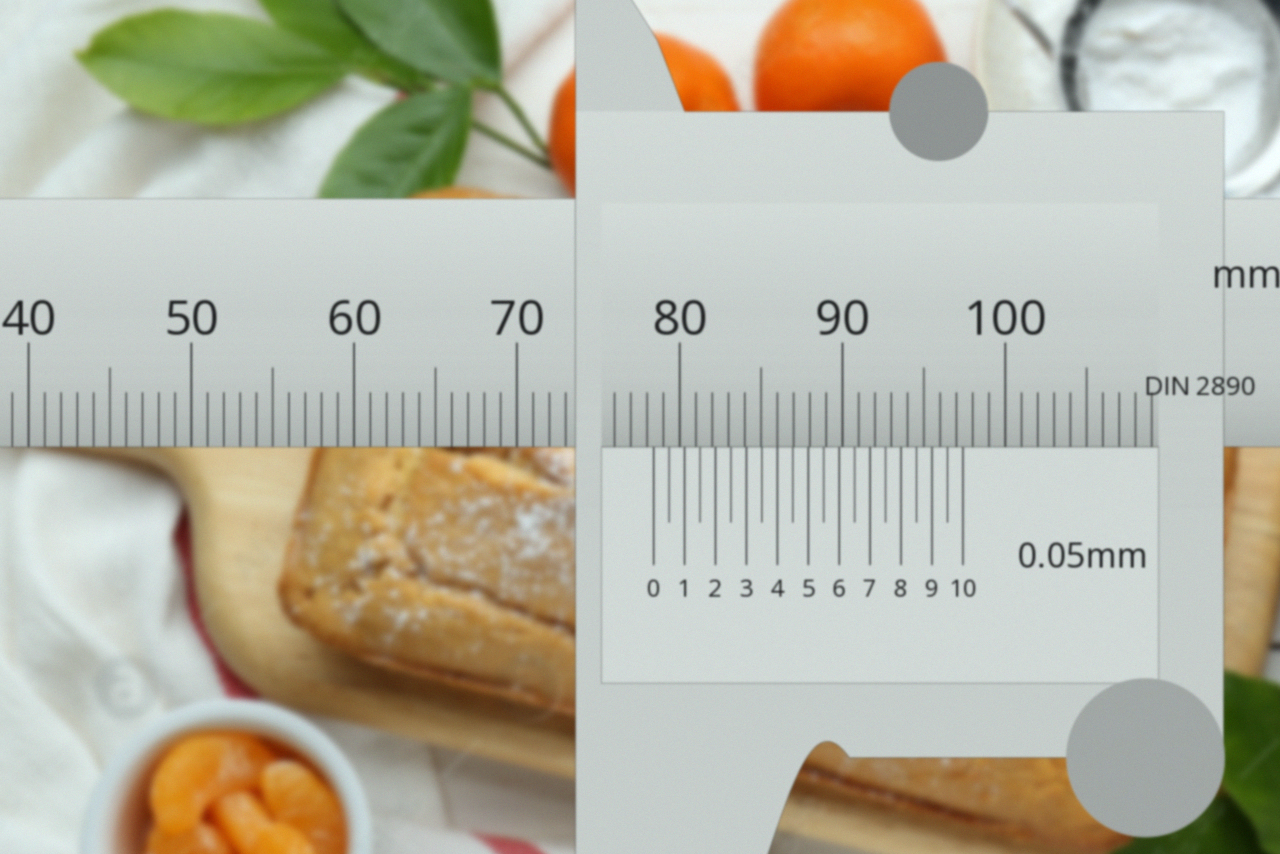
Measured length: 78.4 mm
